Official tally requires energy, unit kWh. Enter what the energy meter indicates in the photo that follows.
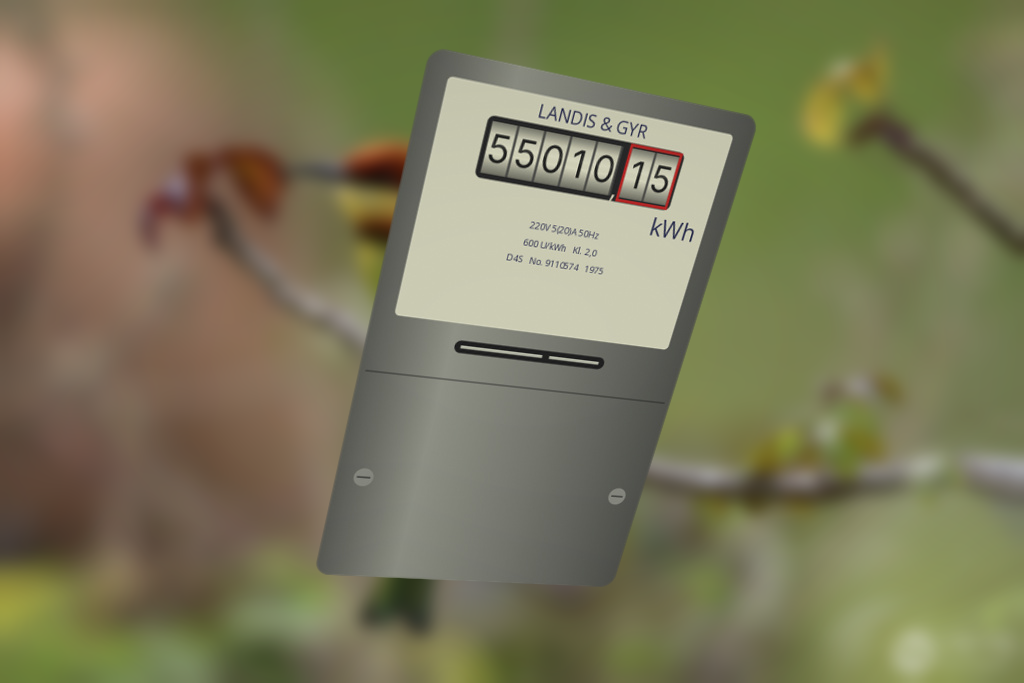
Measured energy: 55010.15 kWh
